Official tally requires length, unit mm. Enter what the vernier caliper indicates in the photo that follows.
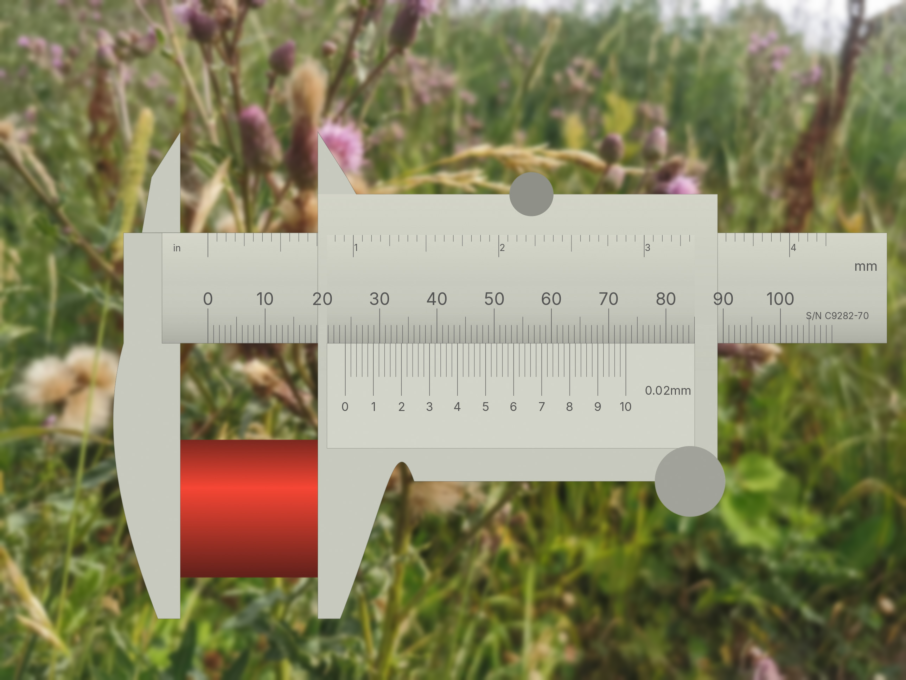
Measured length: 24.0 mm
